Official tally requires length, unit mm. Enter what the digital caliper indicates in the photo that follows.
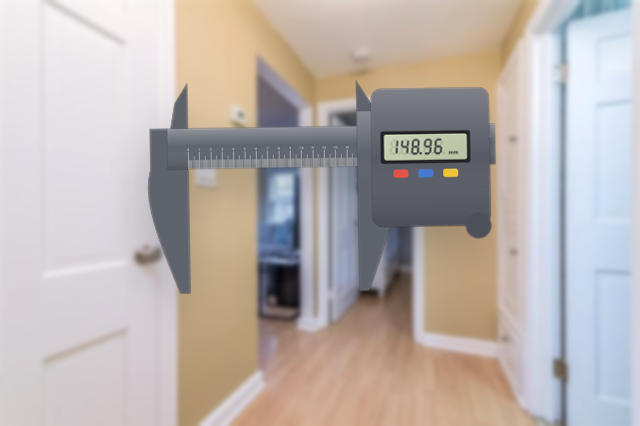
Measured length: 148.96 mm
